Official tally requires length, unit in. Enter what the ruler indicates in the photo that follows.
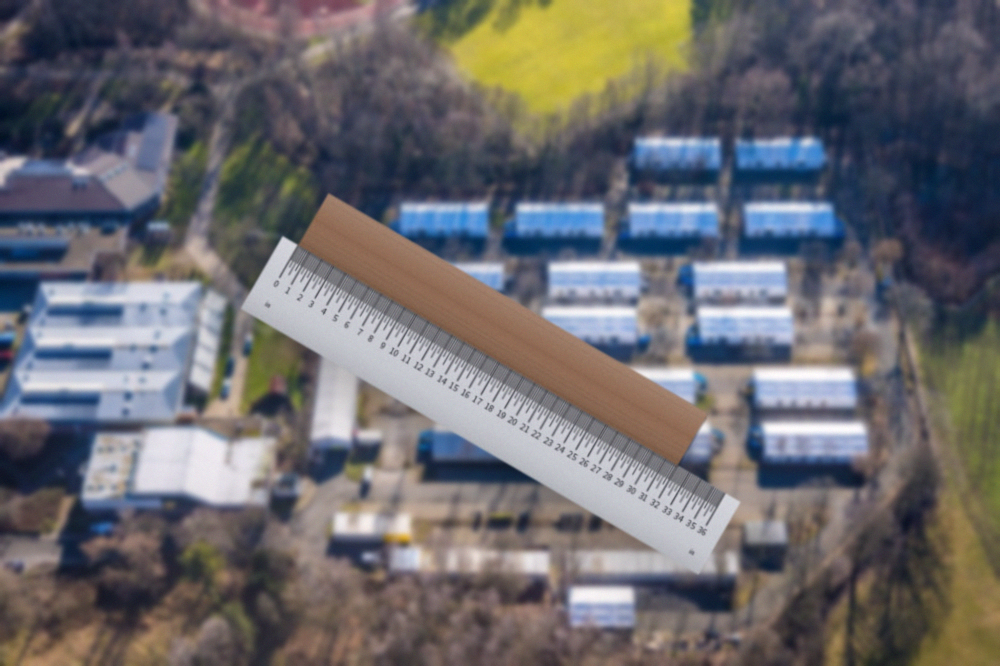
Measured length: 32 in
